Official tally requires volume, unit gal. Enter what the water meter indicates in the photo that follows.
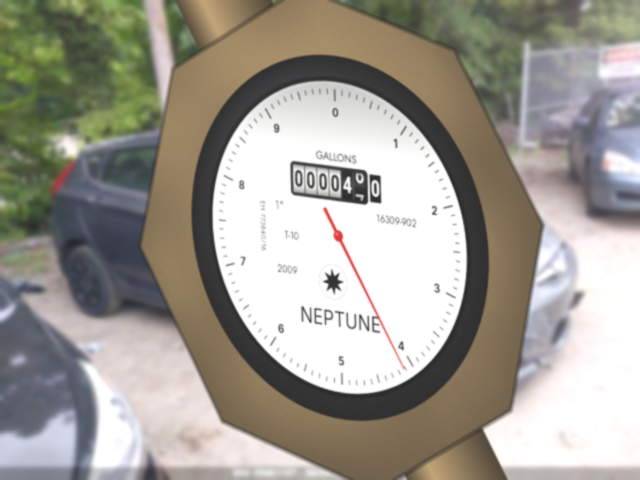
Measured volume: 464.1 gal
